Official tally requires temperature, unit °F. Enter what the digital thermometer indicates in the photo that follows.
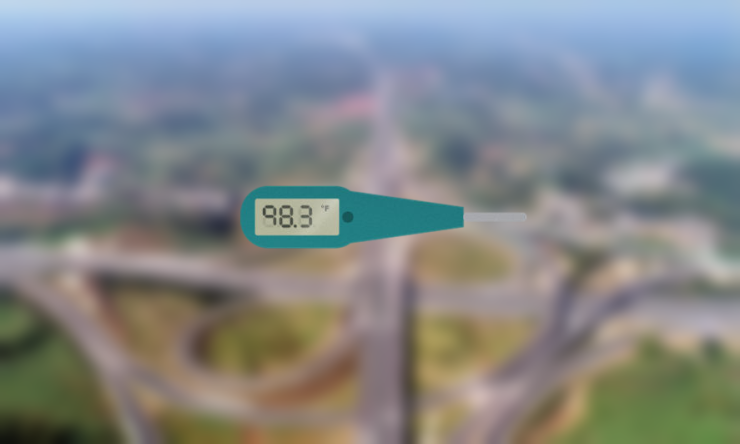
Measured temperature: 98.3 °F
